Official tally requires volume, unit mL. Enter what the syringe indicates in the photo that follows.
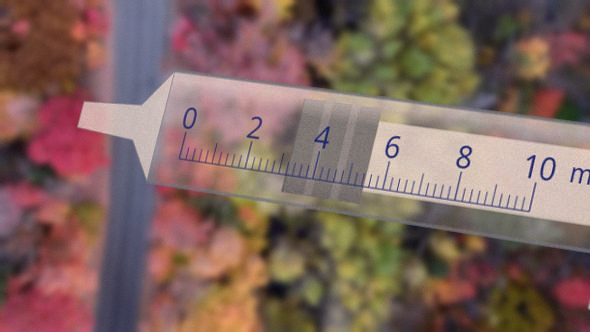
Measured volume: 3.2 mL
